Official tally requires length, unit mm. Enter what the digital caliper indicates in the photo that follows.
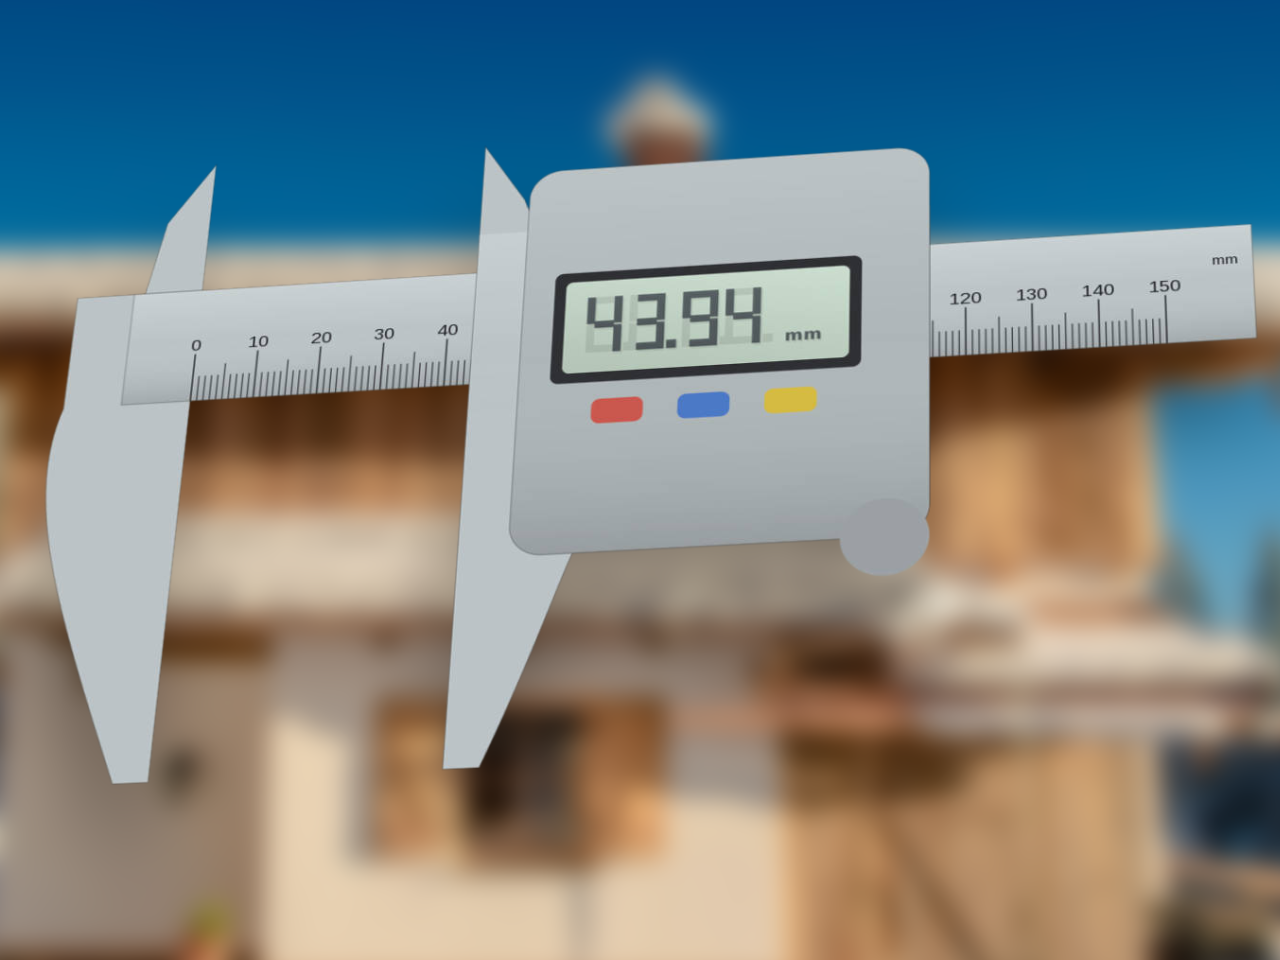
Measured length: 43.94 mm
